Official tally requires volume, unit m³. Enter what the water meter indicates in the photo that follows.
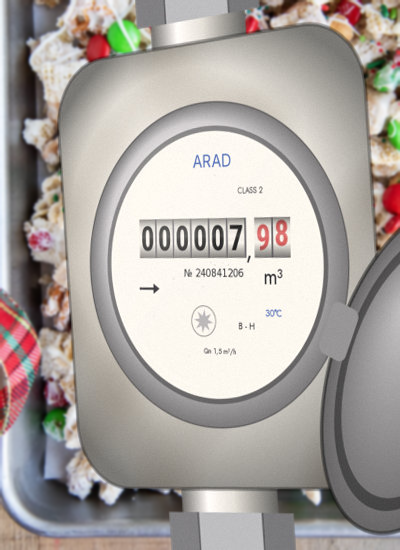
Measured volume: 7.98 m³
